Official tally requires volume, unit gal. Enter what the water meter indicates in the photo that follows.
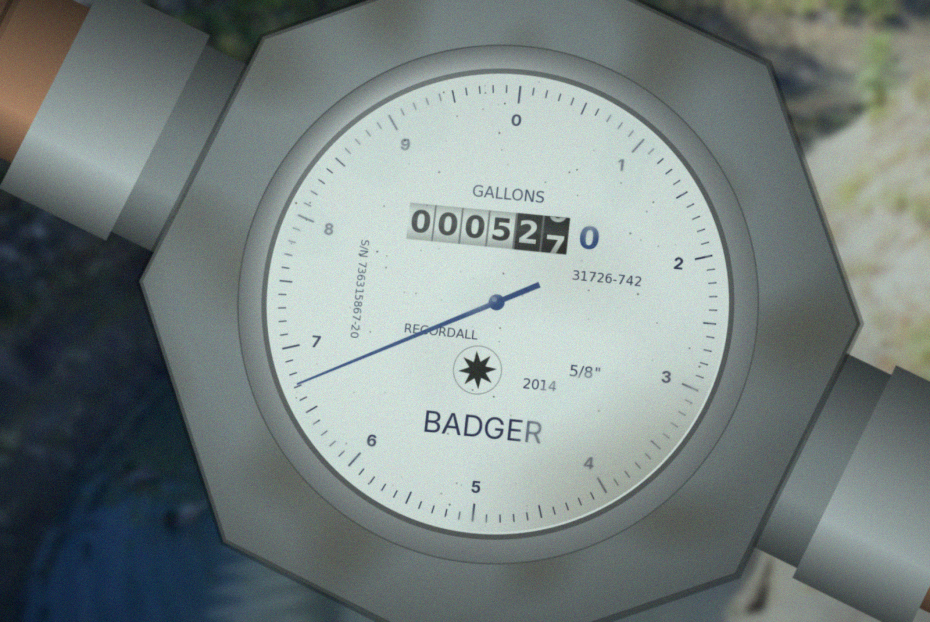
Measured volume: 5266.7 gal
